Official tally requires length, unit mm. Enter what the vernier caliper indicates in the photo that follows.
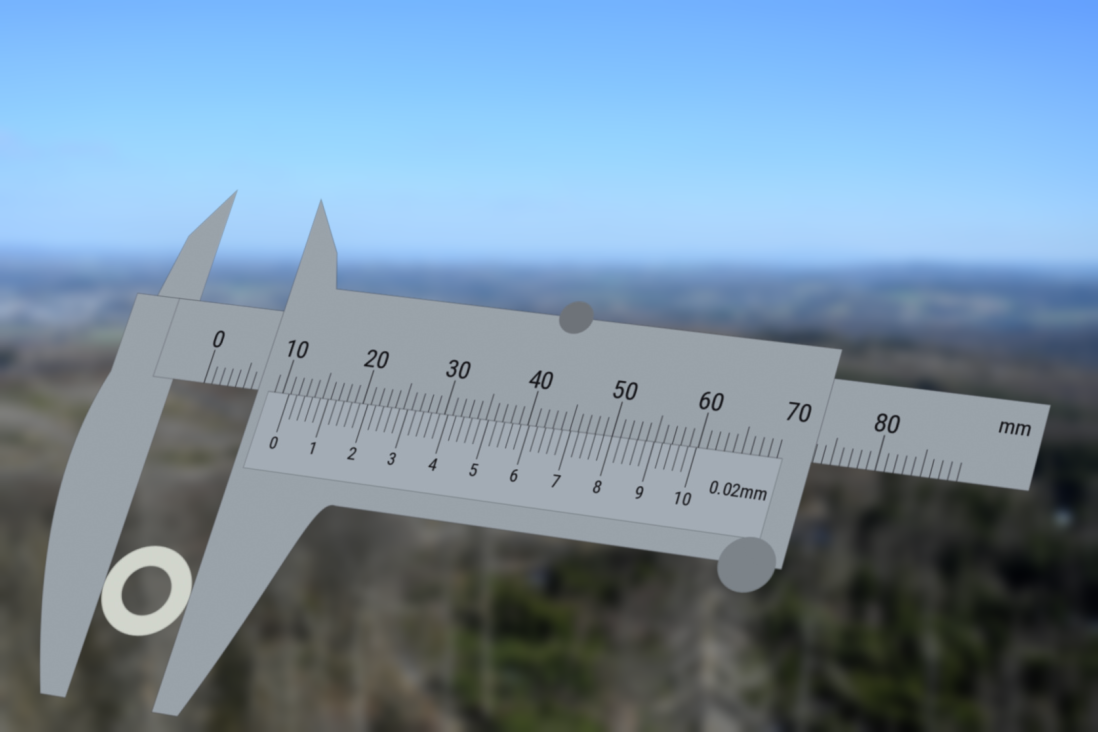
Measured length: 10.8 mm
